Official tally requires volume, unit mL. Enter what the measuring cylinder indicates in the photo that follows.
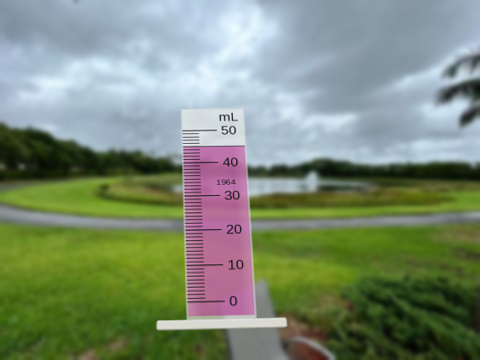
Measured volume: 45 mL
